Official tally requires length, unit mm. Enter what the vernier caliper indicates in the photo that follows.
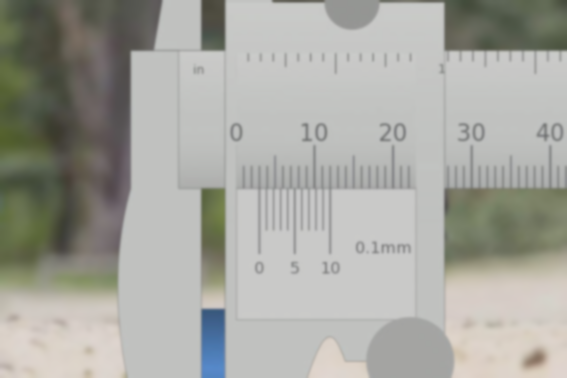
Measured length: 3.0 mm
